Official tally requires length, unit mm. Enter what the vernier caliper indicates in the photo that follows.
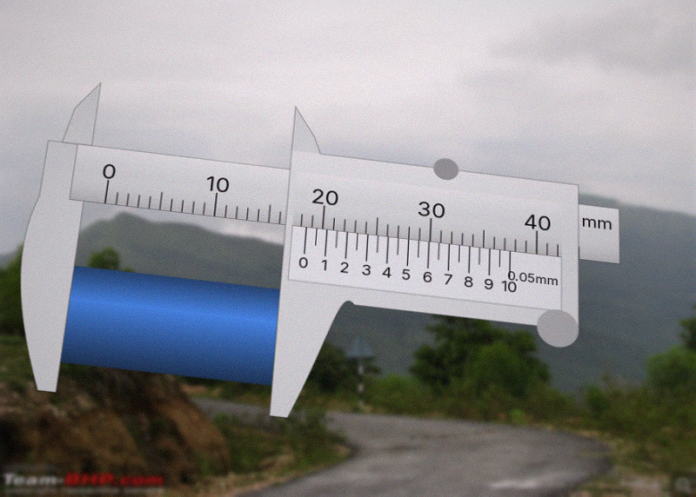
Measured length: 18.5 mm
